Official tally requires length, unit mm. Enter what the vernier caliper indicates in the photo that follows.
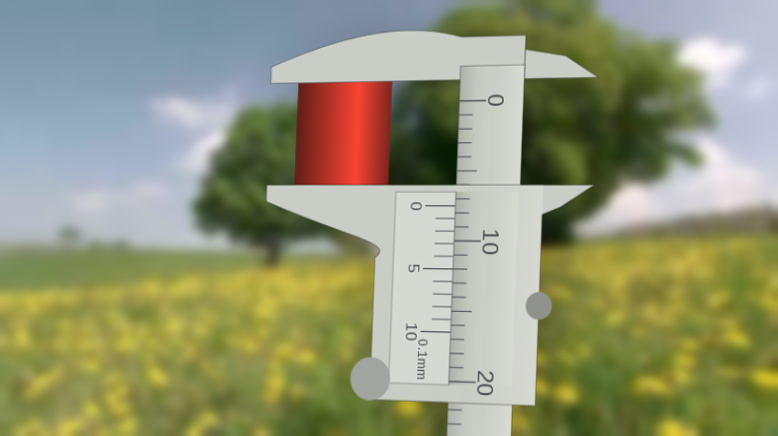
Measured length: 7.5 mm
